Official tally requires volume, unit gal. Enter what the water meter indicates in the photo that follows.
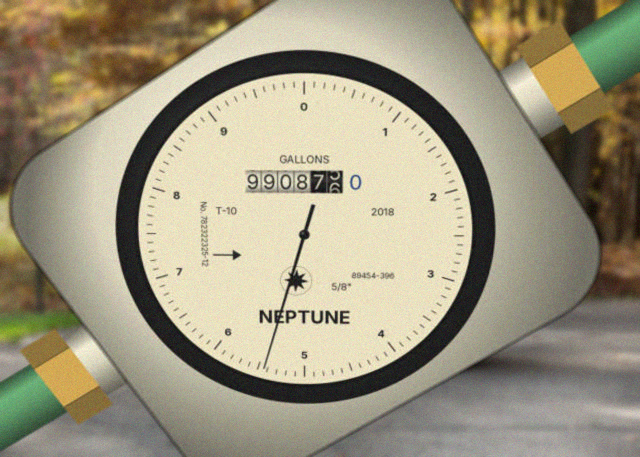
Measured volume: 9908755.4 gal
